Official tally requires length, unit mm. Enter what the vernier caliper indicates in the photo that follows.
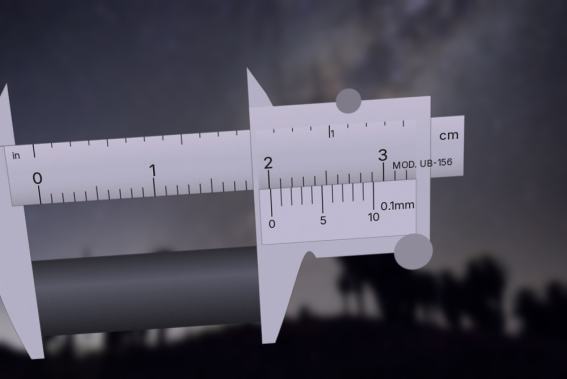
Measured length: 20.1 mm
